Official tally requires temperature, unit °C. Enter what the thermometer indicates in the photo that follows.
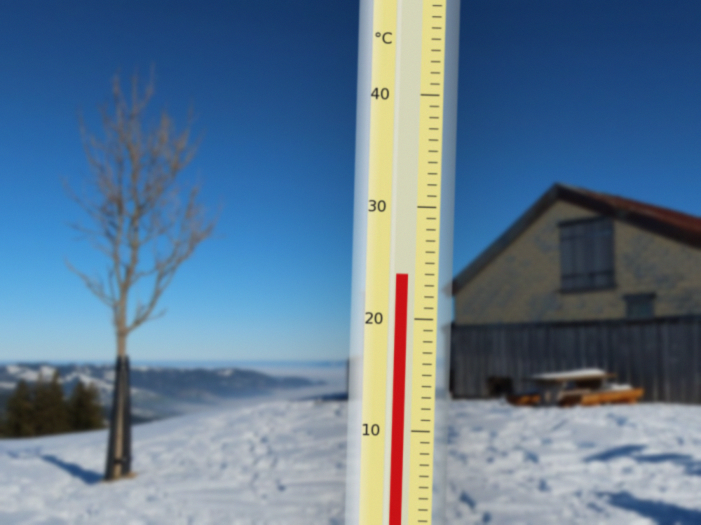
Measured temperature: 24 °C
